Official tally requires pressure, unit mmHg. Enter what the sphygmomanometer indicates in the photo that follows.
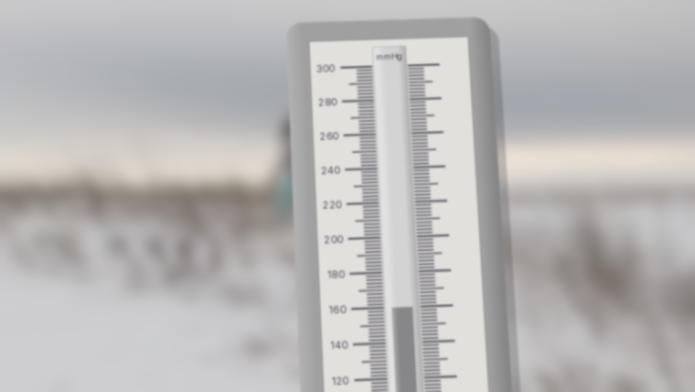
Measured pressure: 160 mmHg
